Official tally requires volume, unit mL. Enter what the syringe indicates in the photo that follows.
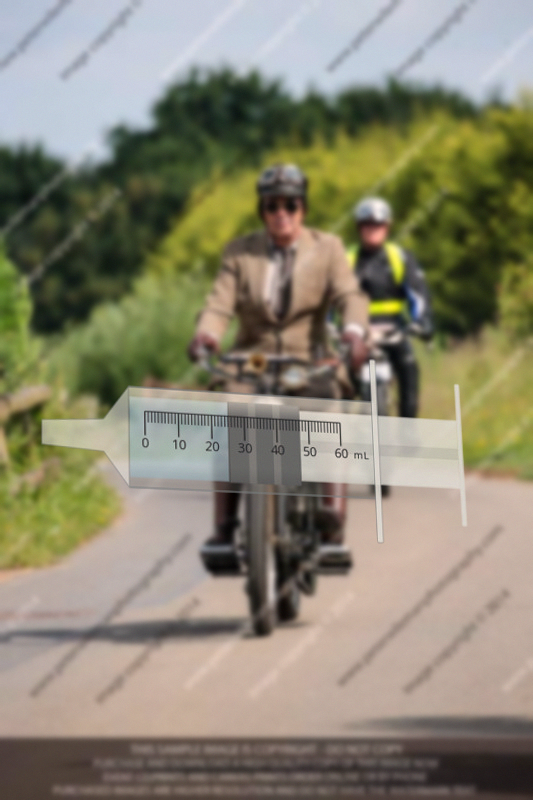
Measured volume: 25 mL
